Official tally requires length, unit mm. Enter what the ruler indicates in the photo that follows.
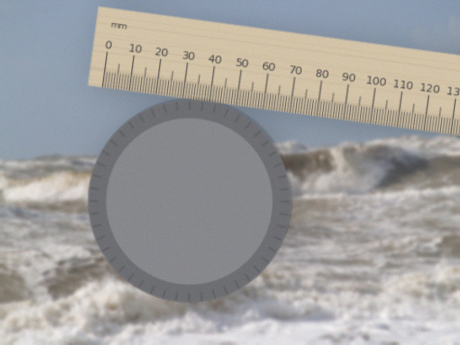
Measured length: 75 mm
